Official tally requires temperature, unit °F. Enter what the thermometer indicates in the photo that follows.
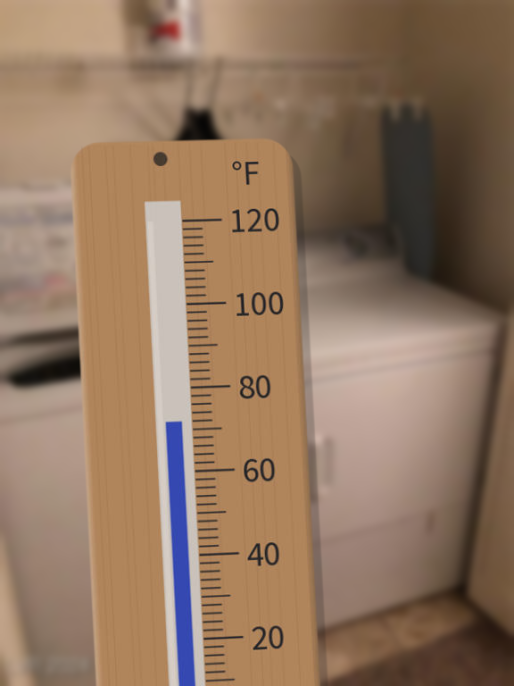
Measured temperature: 72 °F
